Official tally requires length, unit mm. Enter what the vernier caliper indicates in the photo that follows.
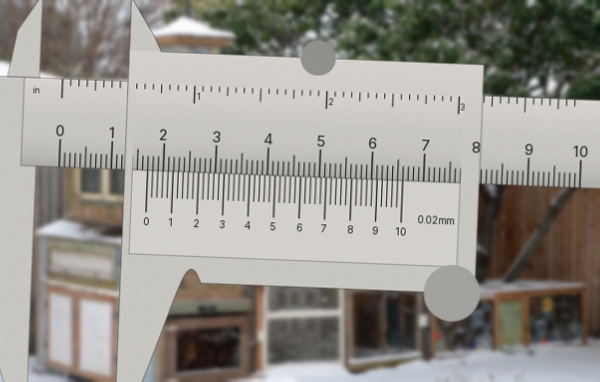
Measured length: 17.0 mm
